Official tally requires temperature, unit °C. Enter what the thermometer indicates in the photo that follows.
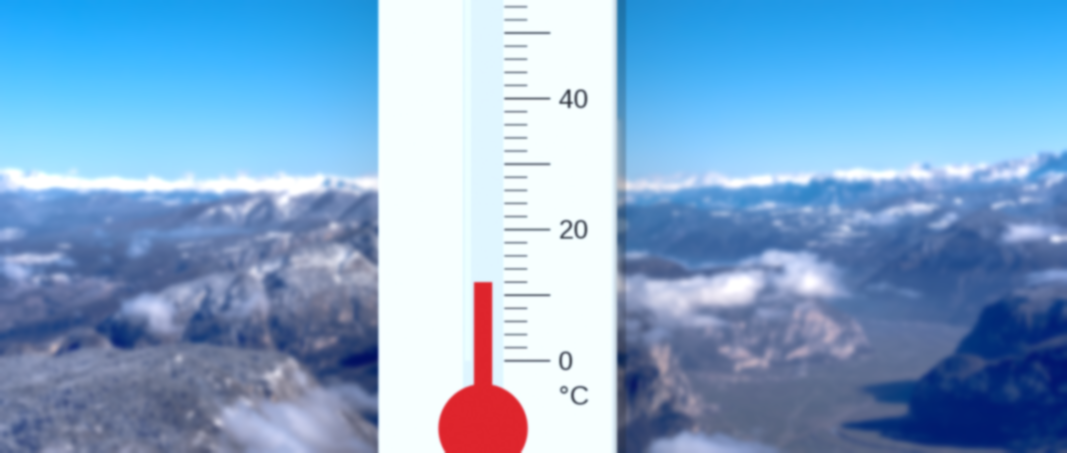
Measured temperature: 12 °C
